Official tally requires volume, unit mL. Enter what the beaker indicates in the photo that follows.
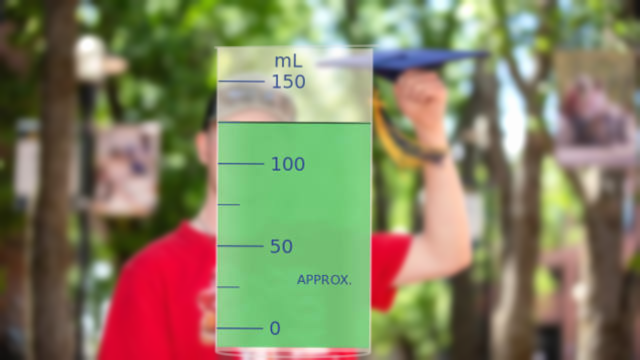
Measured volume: 125 mL
